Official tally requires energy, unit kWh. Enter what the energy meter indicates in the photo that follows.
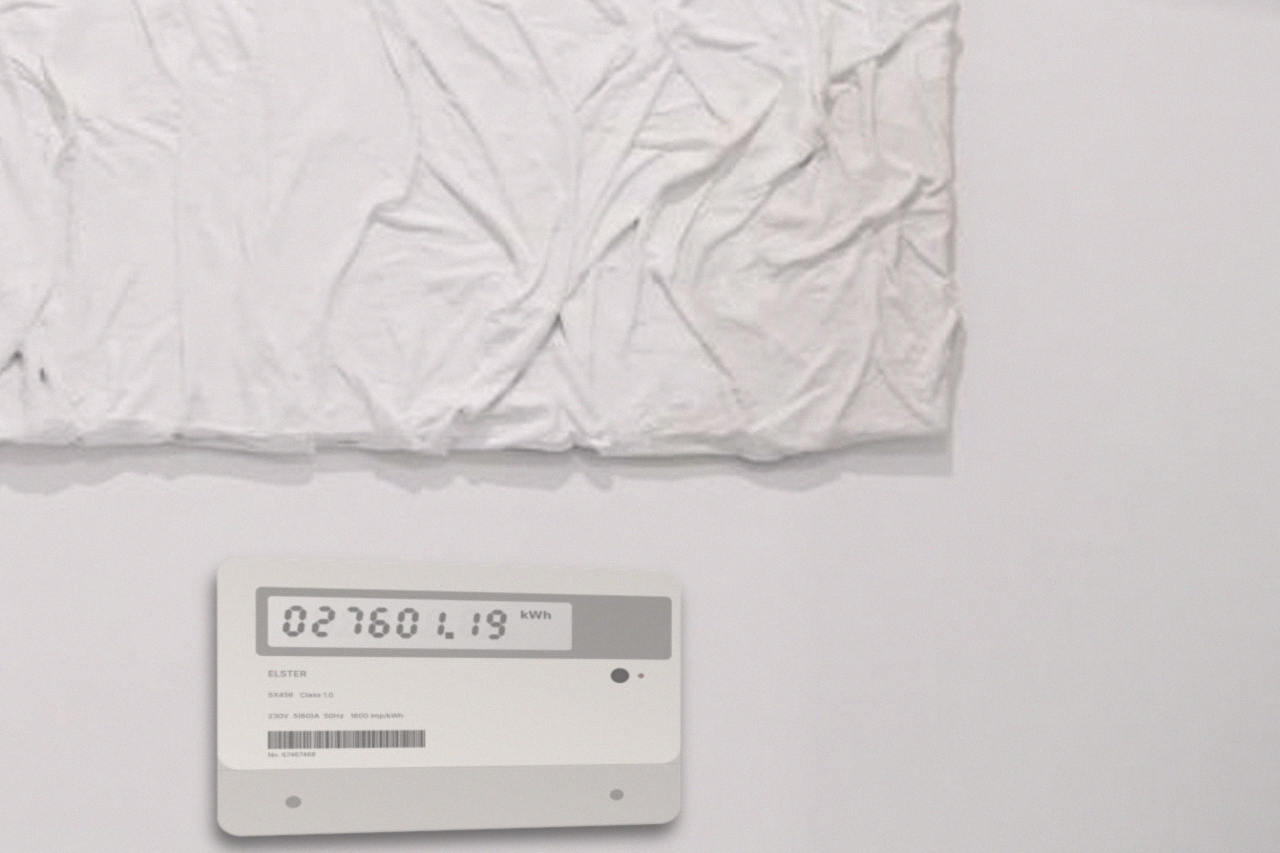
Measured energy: 27601.19 kWh
